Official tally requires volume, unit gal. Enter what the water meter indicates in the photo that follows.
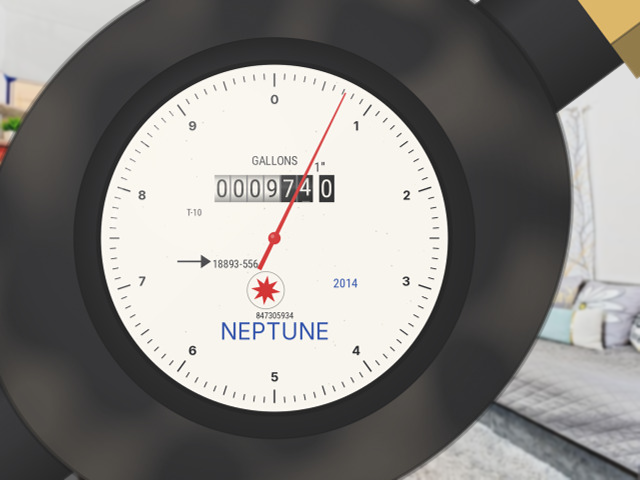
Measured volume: 9740.7 gal
